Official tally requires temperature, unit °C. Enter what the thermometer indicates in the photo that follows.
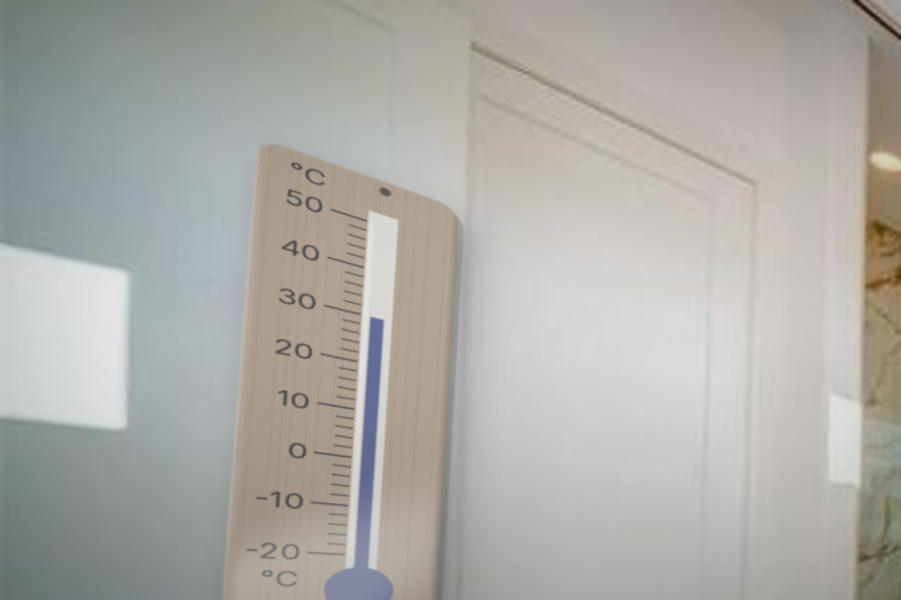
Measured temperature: 30 °C
